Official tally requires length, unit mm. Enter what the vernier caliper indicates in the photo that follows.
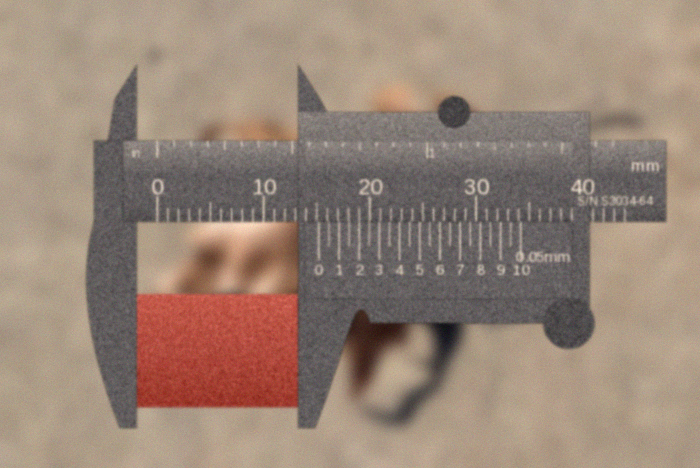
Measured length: 15.2 mm
